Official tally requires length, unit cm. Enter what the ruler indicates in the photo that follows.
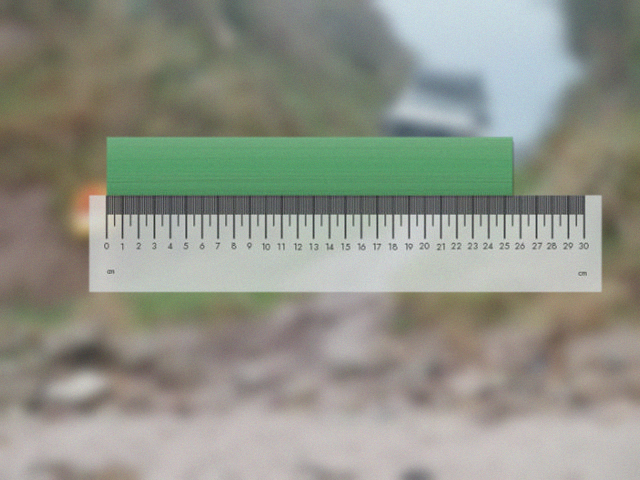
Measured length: 25.5 cm
